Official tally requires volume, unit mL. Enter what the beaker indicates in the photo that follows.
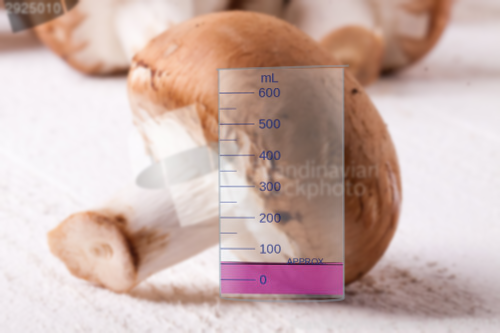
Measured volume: 50 mL
